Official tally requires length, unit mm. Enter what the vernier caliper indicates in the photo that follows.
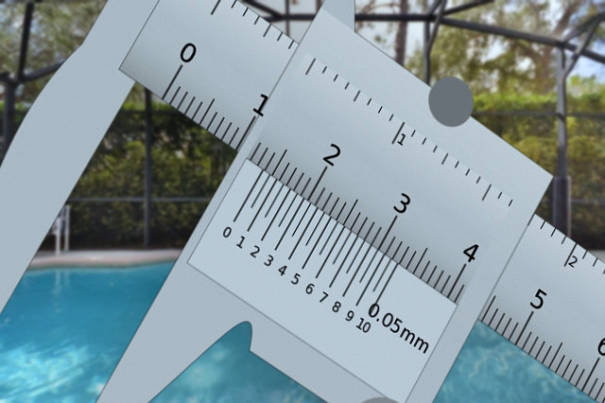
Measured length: 13.8 mm
